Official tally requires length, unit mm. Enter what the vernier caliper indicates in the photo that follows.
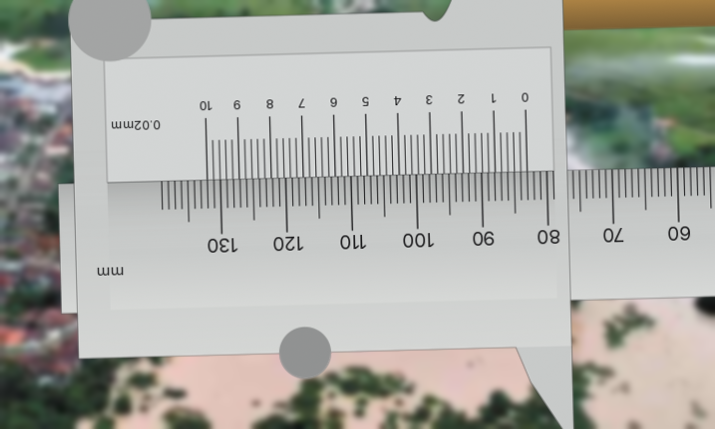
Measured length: 83.0 mm
